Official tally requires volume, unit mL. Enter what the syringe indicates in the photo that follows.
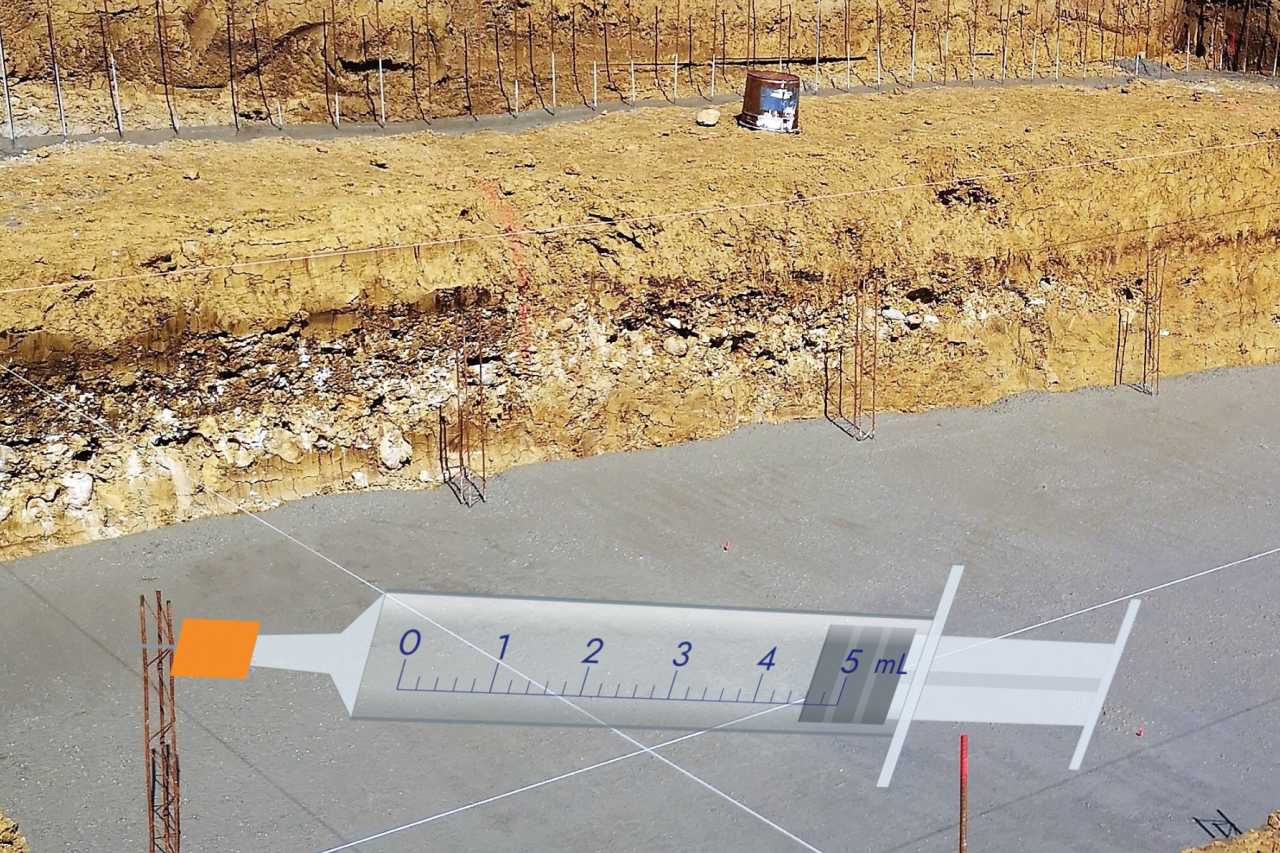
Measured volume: 4.6 mL
